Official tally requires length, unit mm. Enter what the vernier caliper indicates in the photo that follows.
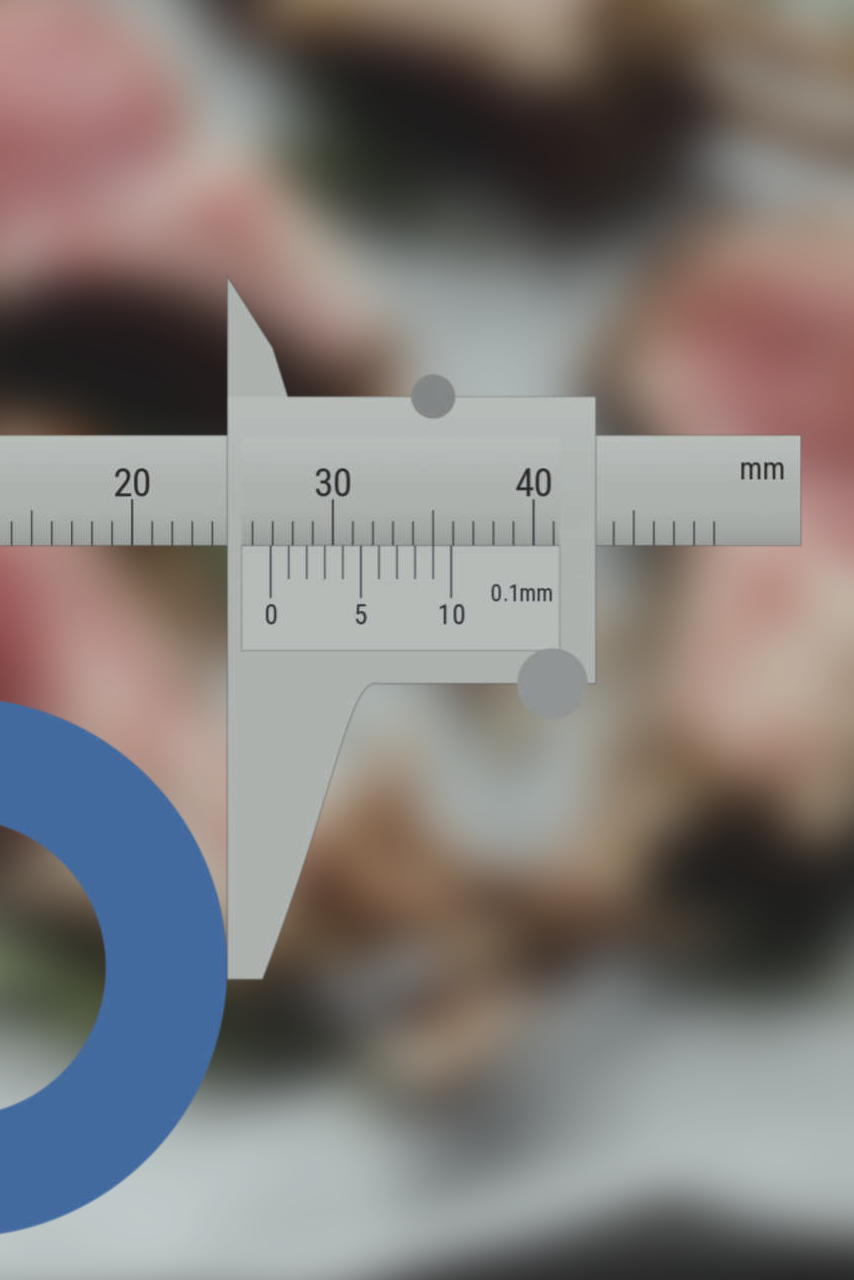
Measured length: 26.9 mm
